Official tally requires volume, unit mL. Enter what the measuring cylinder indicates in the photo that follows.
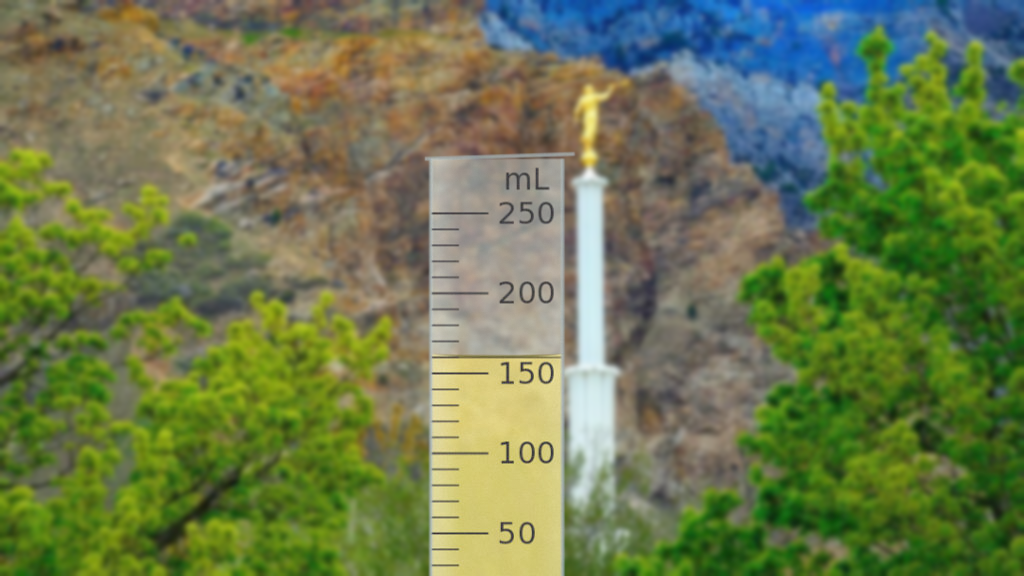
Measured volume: 160 mL
